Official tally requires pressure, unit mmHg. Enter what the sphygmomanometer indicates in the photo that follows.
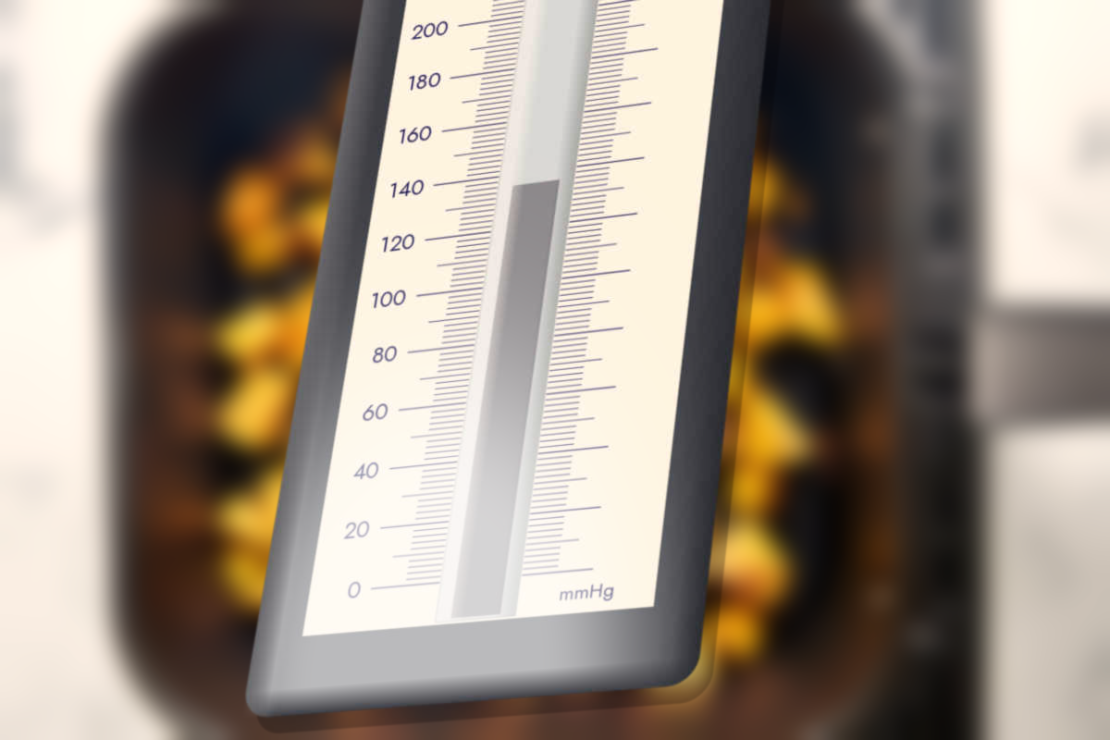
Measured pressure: 136 mmHg
